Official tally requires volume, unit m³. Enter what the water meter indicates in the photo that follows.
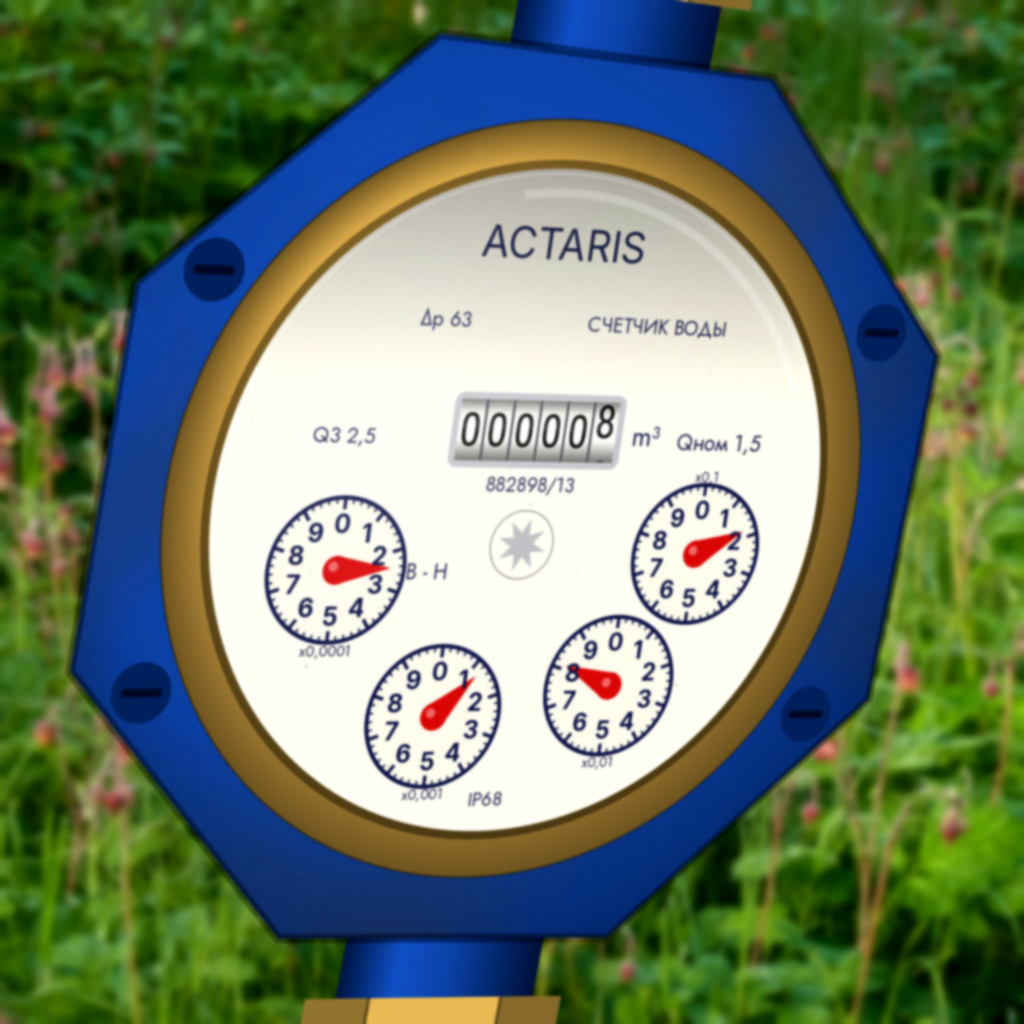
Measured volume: 8.1812 m³
